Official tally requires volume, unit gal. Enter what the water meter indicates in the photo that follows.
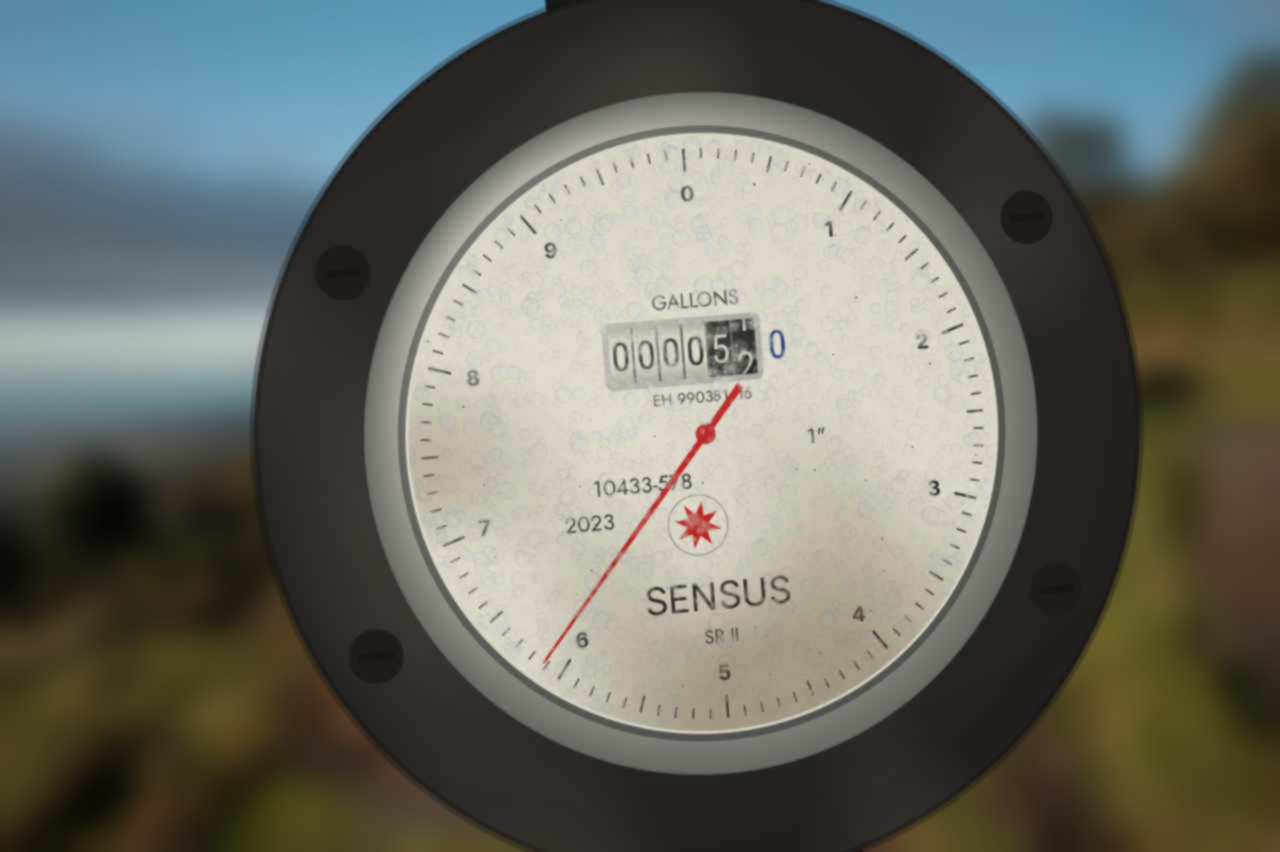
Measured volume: 516.1 gal
